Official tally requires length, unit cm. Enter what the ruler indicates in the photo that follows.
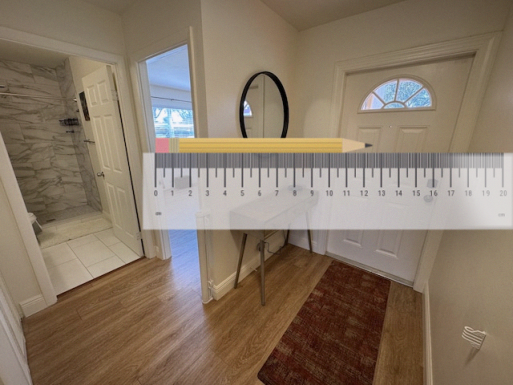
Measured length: 12.5 cm
